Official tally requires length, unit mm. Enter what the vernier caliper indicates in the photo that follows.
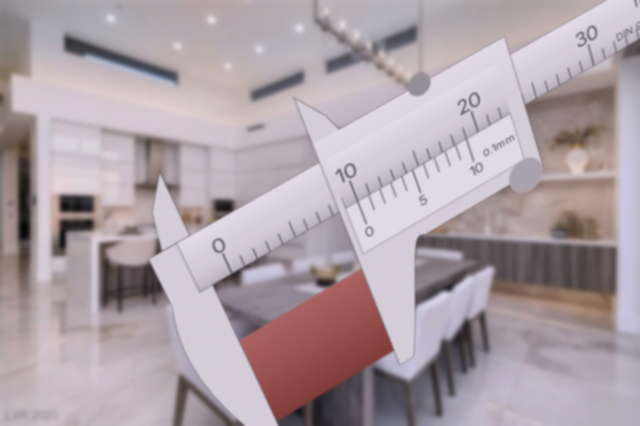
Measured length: 10.0 mm
